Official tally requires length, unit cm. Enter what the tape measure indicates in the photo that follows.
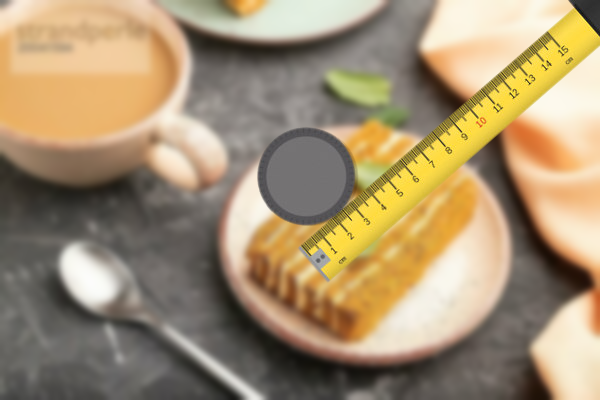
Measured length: 4.5 cm
